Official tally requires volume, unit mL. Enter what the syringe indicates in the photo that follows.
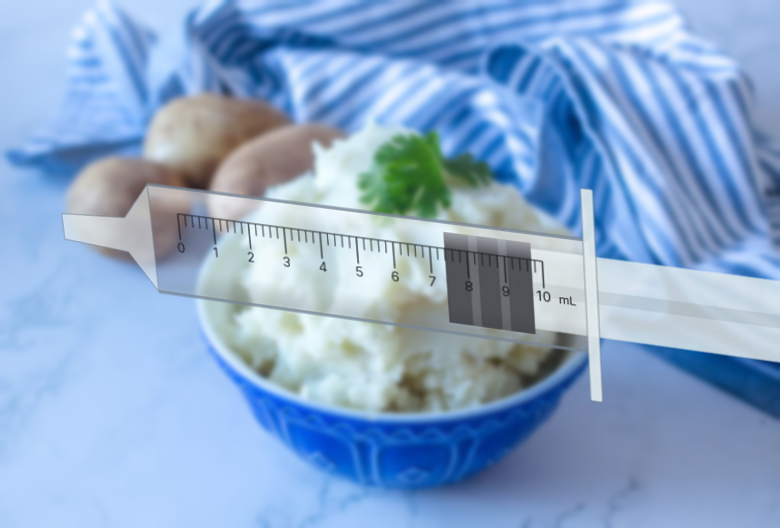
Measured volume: 7.4 mL
